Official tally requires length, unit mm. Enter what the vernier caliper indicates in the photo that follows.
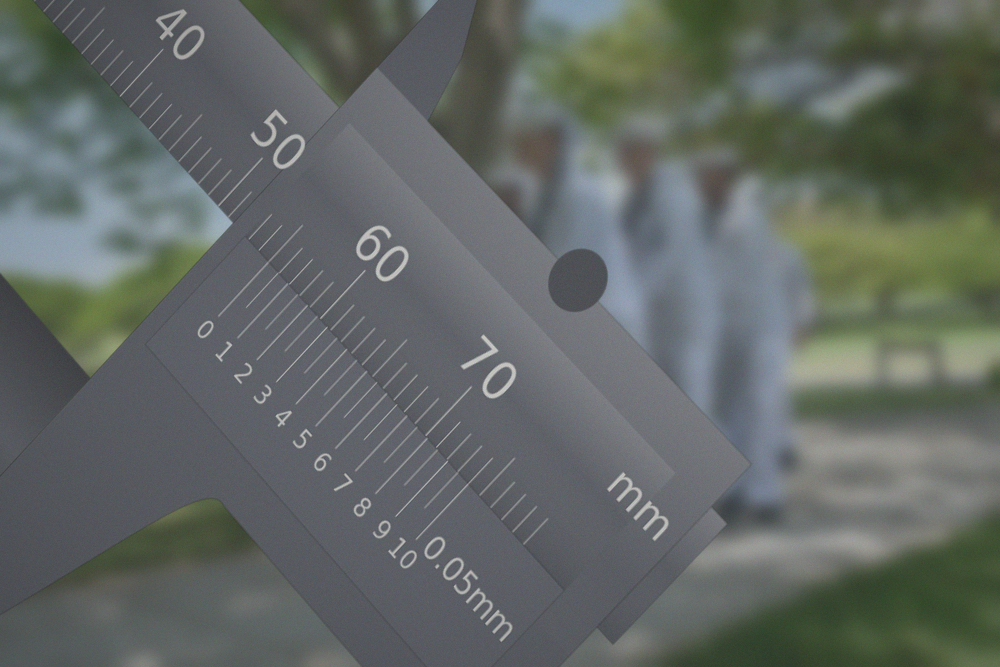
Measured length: 55.0 mm
